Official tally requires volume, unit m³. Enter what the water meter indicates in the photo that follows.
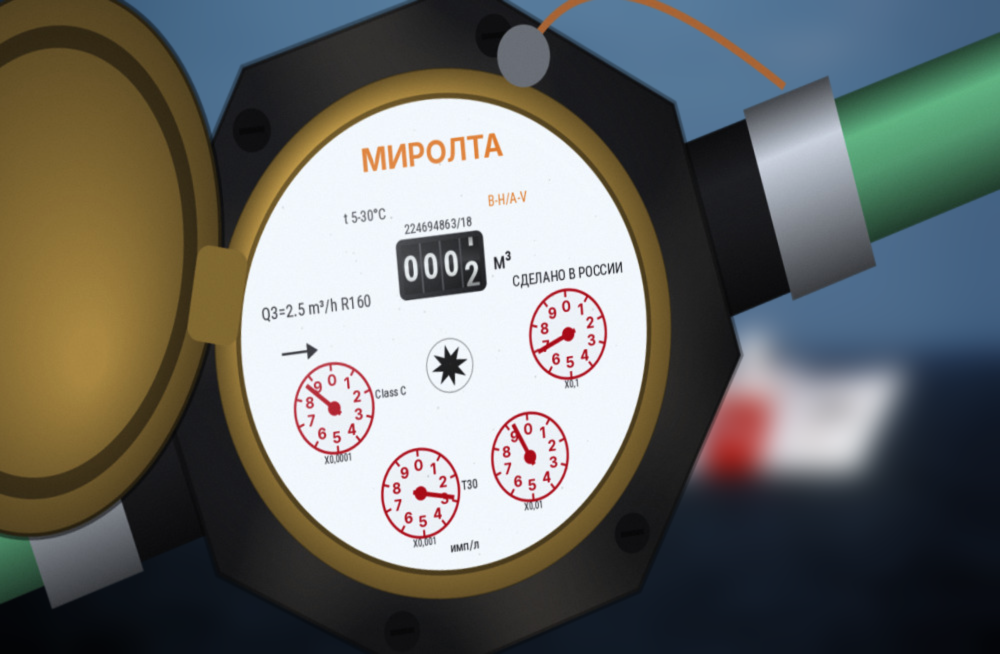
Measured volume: 1.6928 m³
